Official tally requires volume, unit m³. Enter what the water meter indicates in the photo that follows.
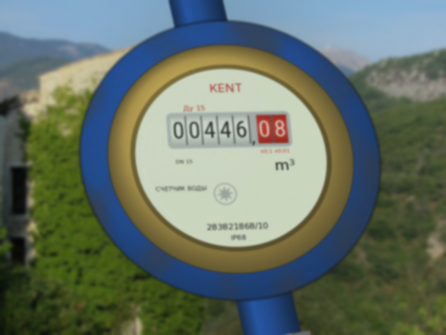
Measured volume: 446.08 m³
